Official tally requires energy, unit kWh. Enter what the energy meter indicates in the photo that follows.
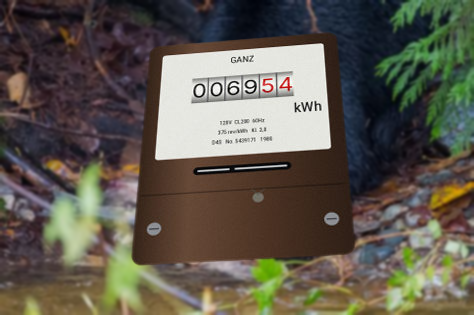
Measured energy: 69.54 kWh
